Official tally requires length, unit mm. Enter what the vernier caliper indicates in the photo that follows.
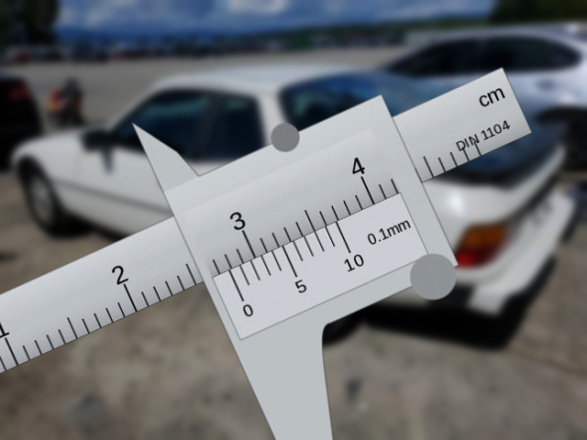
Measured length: 27.8 mm
